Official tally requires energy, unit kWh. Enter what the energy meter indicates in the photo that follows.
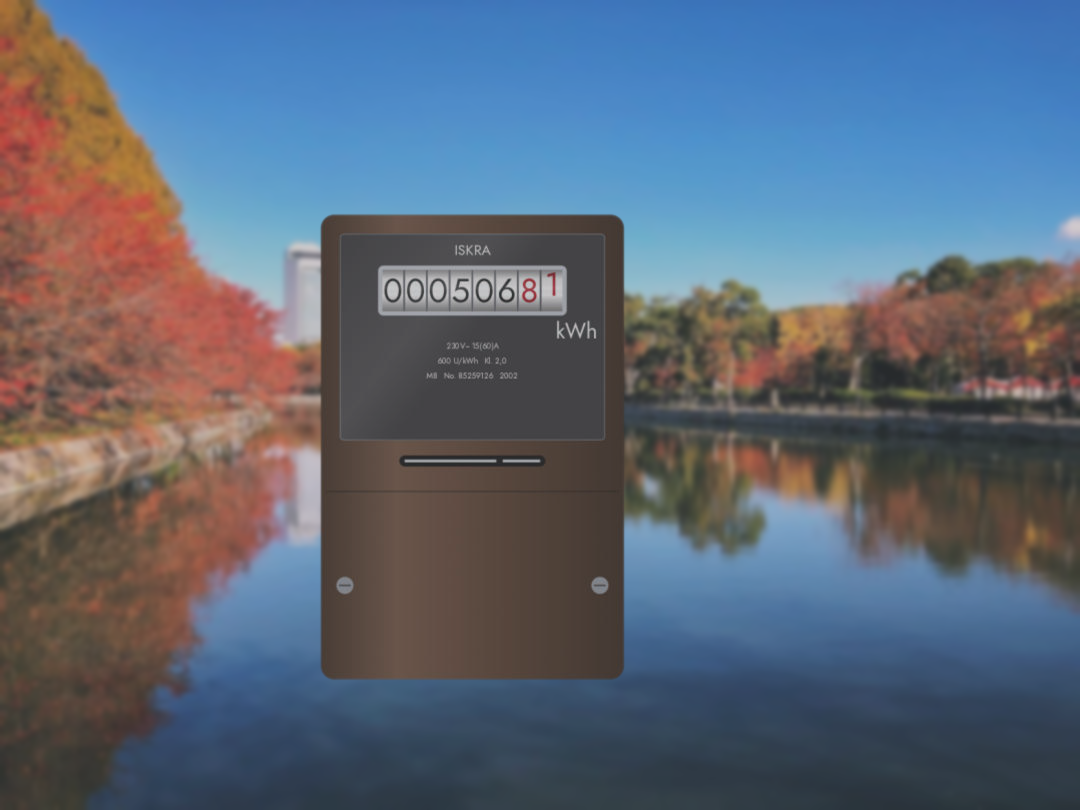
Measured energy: 506.81 kWh
